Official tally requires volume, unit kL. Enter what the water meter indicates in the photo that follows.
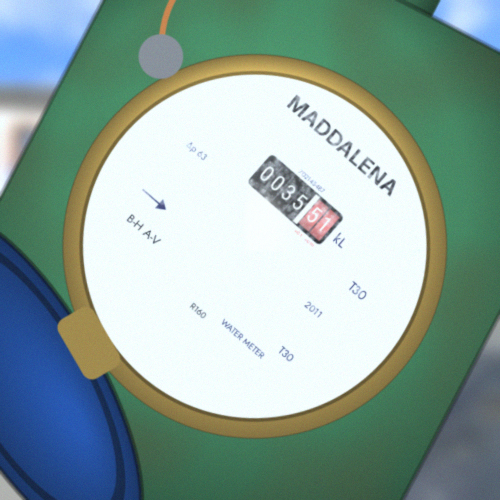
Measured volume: 35.51 kL
